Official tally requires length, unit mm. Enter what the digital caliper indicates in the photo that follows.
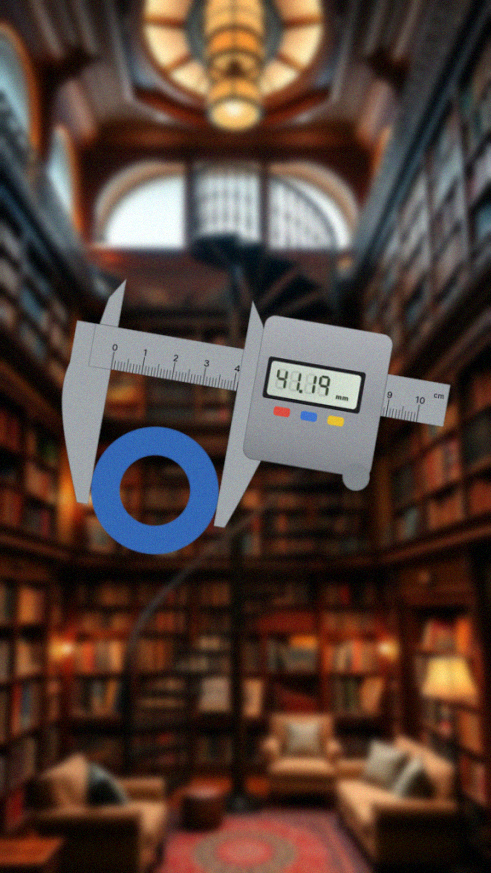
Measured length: 41.19 mm
